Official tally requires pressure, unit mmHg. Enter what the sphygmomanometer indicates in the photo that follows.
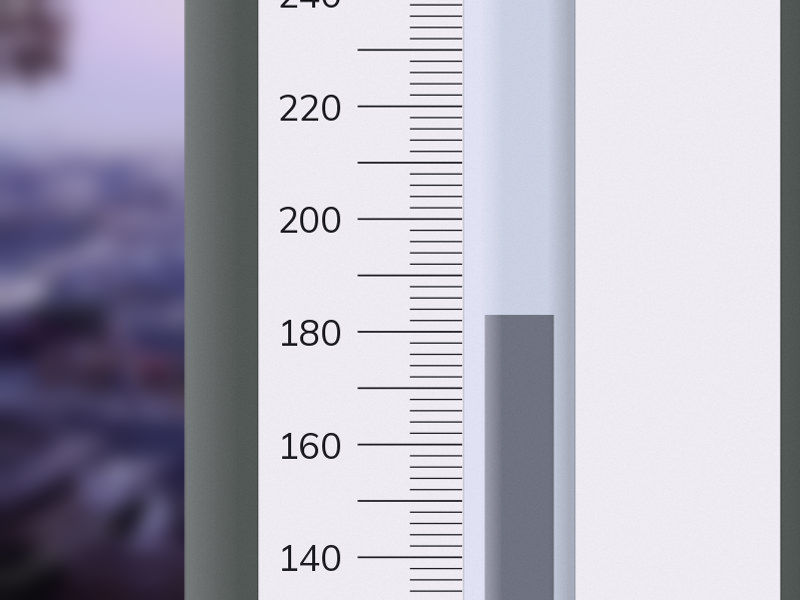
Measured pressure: 183 mmHg
